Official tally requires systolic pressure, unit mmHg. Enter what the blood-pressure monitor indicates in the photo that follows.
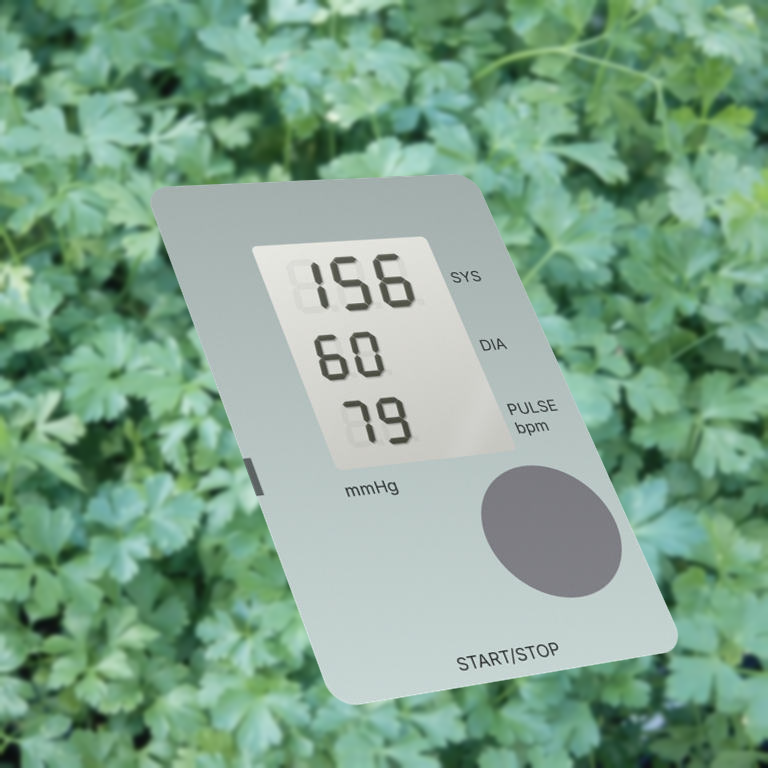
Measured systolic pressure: 156 mmHg
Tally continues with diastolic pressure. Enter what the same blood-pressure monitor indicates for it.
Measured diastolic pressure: 60 mmHg
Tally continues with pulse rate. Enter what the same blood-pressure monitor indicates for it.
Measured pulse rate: 79 bpm
